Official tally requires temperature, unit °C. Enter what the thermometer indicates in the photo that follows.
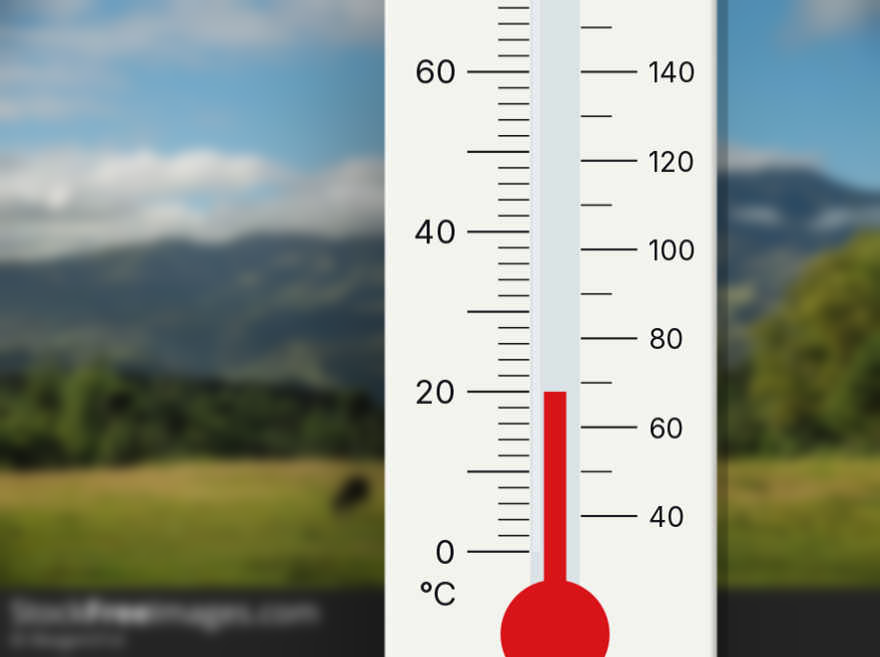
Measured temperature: 20 °C
